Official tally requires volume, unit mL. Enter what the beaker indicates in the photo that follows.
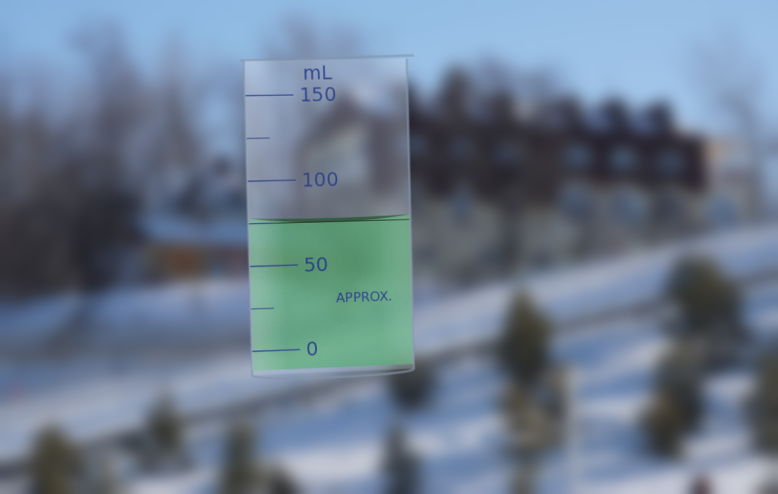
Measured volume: 75 mL
